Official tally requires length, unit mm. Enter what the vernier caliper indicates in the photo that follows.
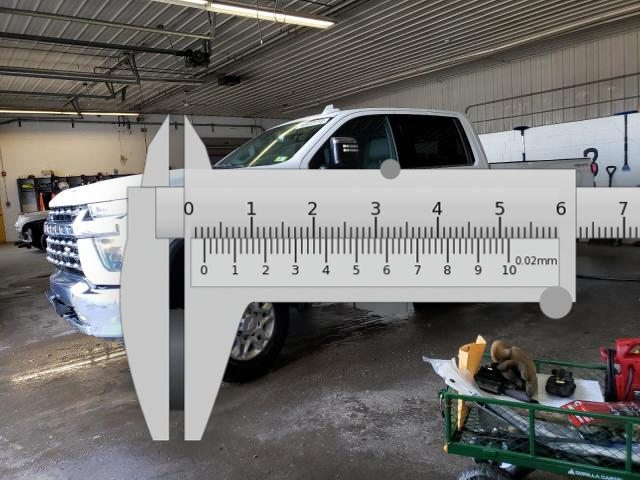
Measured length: 2.4 mm
